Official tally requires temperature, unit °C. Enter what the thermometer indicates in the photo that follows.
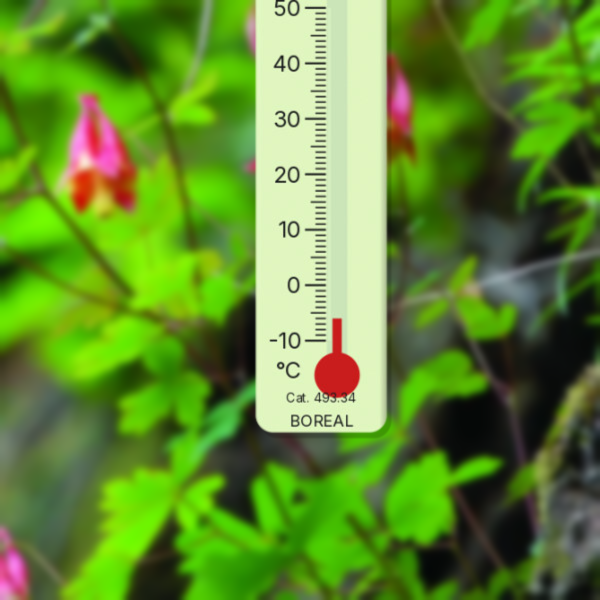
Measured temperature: -6 °C
